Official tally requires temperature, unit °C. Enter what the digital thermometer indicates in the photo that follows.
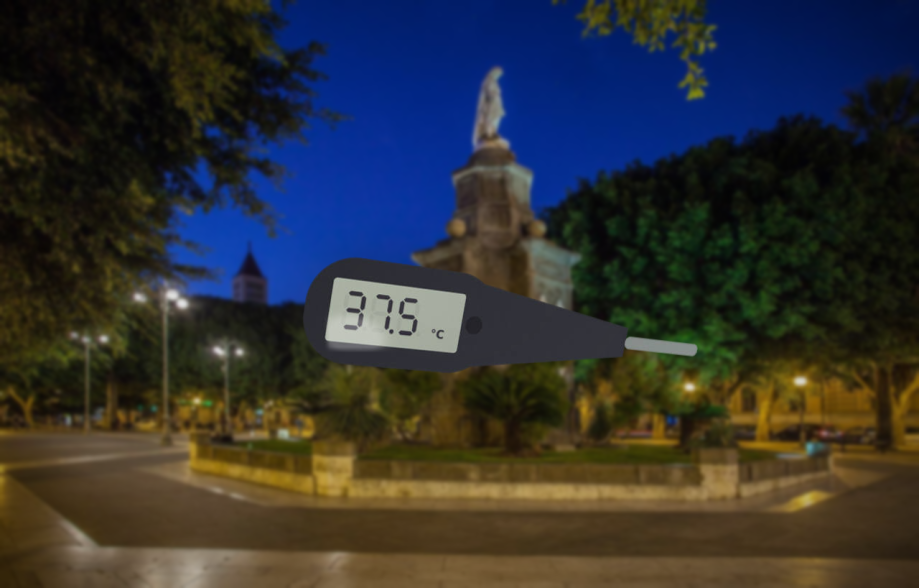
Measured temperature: 37.5 °C
